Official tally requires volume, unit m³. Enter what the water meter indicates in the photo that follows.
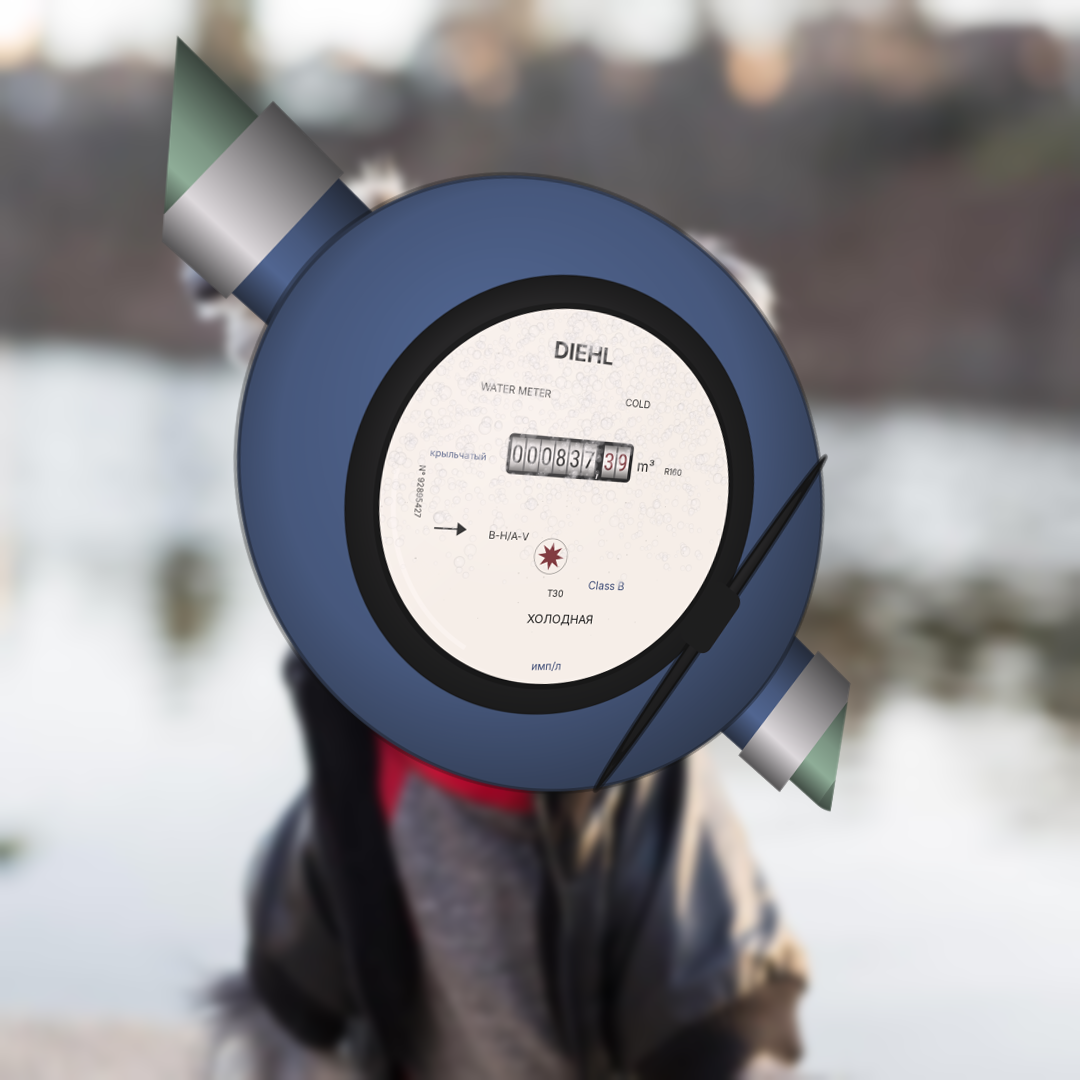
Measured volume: 837.39 m³
